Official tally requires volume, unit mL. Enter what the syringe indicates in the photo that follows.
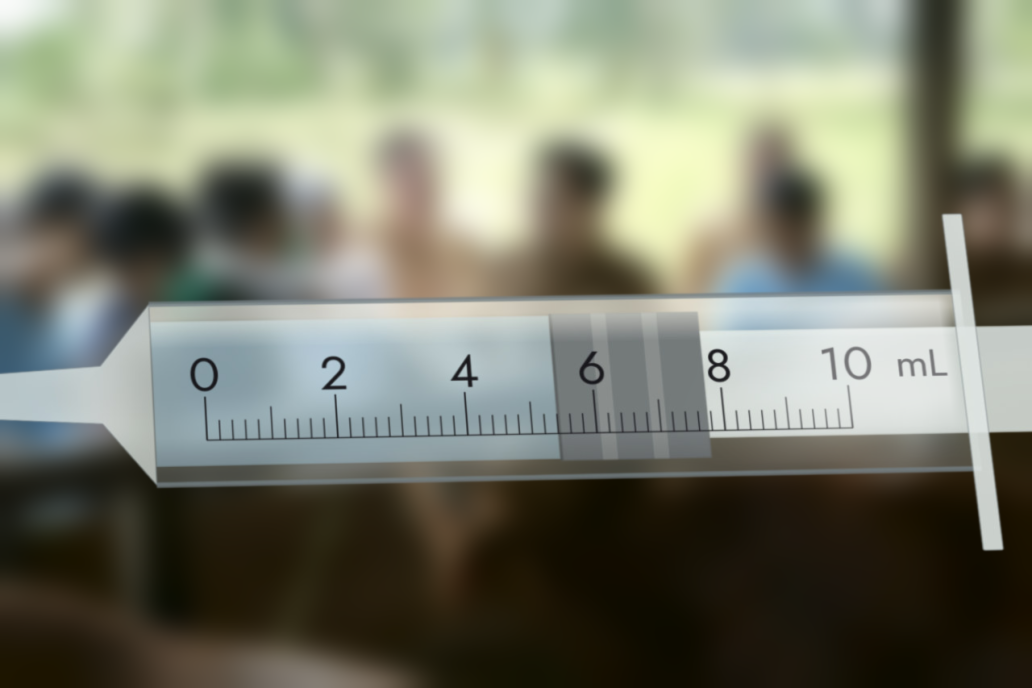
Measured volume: 5.4 mL
